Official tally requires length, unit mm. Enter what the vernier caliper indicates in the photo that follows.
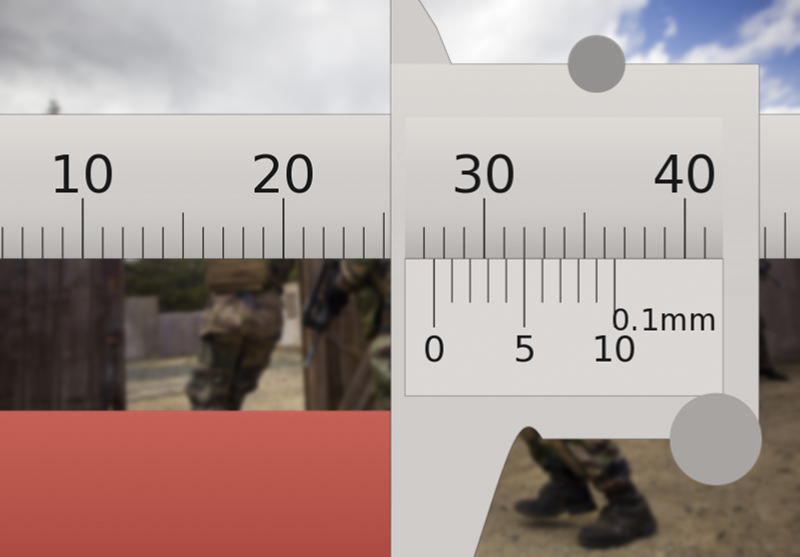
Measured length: 27.5 mm
